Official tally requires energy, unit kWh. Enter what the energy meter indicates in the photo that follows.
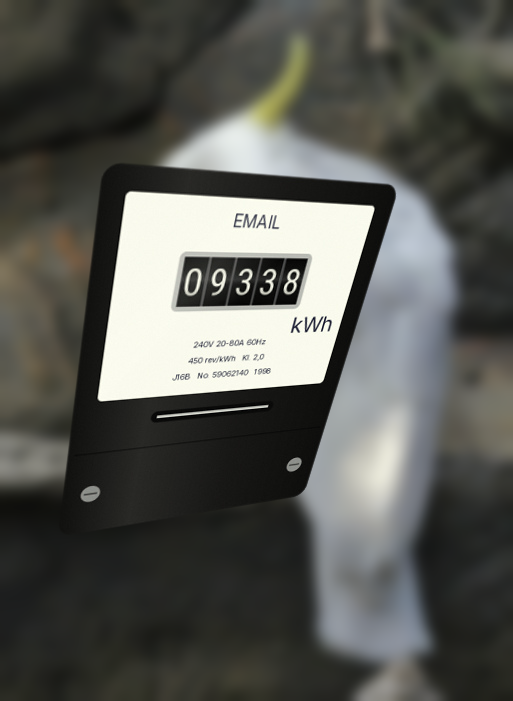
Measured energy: 9338 kWh
